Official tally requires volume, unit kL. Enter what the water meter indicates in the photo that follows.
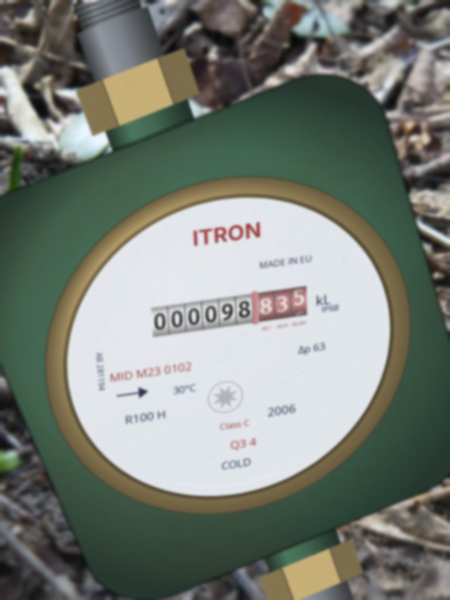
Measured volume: 98.835 kL
